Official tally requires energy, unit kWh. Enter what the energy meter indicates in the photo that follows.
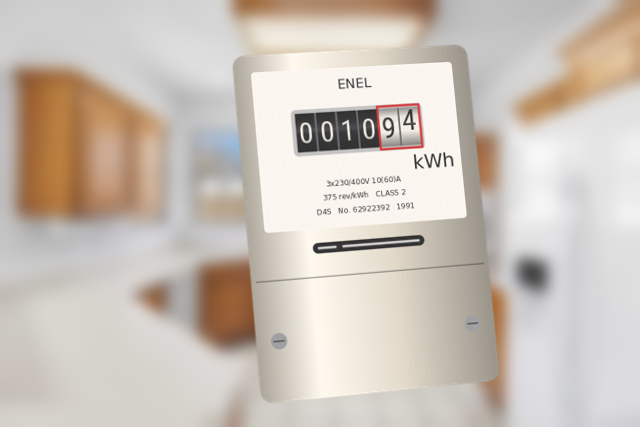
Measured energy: 10.94 kWh
